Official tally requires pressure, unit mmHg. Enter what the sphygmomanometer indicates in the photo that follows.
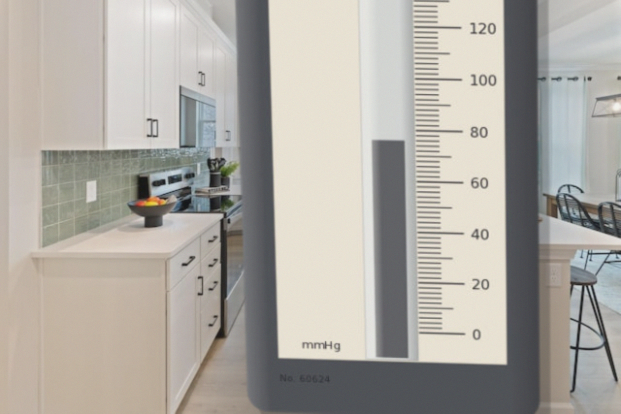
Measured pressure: 76 mmHg
